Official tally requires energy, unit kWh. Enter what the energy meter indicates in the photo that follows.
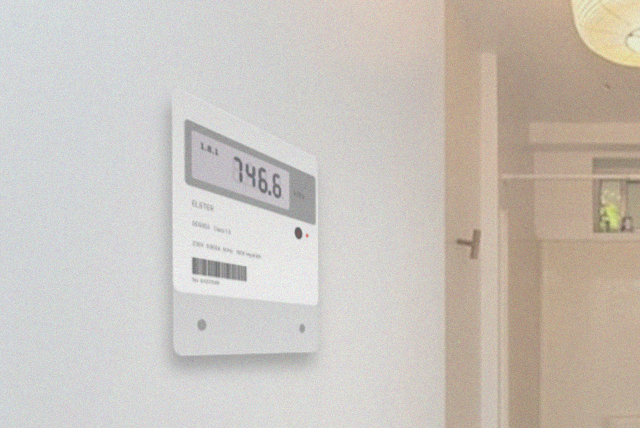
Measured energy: 746.6 kWh
